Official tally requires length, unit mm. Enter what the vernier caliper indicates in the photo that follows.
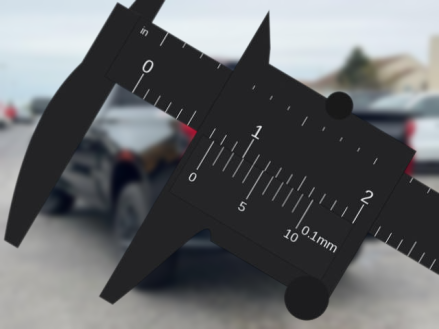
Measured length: 7.4 mm
